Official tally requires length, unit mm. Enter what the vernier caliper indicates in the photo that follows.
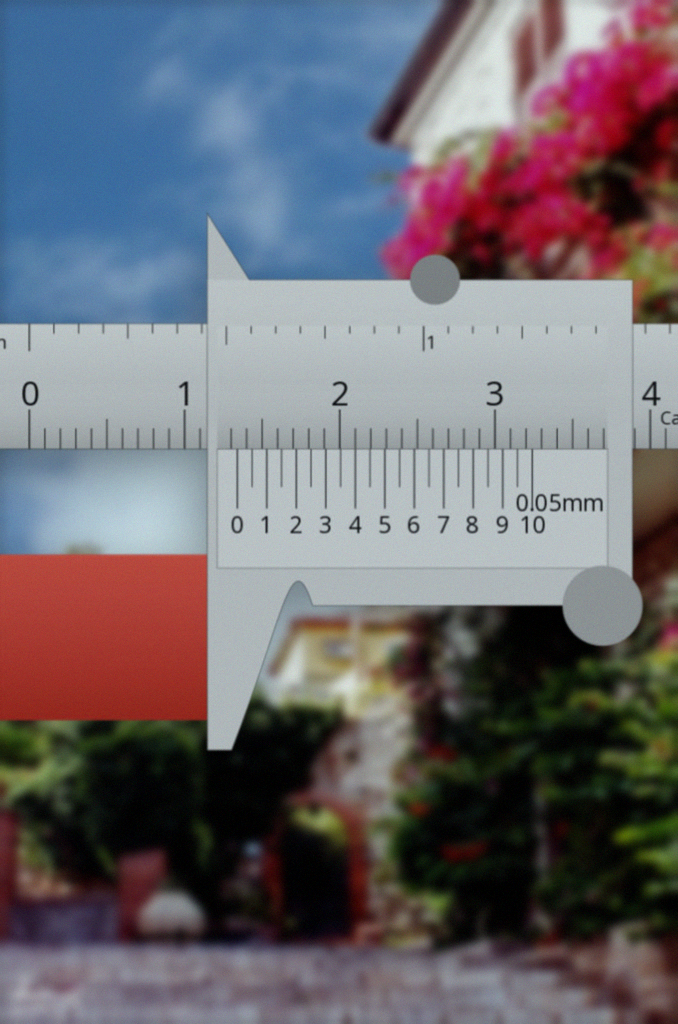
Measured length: 13.4 mm
